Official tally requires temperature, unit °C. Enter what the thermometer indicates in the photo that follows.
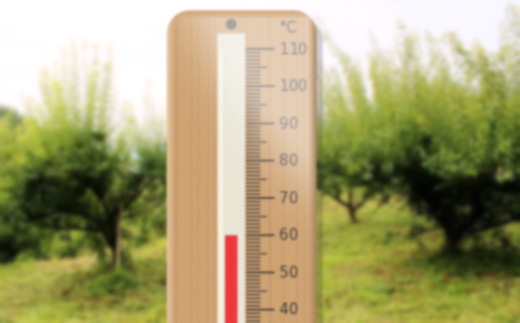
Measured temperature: 60 °C
